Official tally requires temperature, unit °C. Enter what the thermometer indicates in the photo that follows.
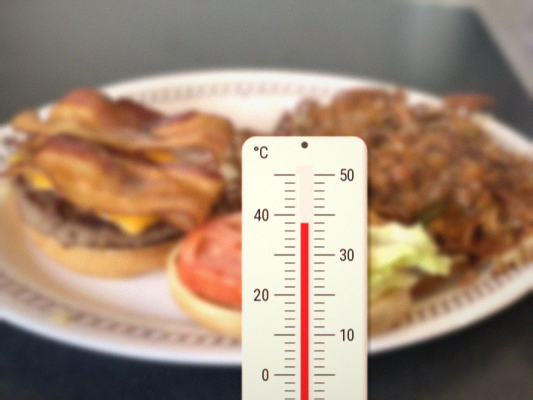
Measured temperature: 38 °C
